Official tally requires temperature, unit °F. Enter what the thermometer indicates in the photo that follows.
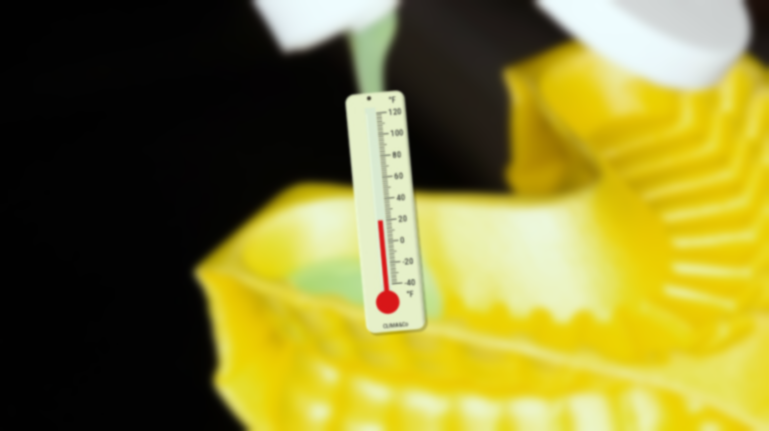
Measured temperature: 20 °F
